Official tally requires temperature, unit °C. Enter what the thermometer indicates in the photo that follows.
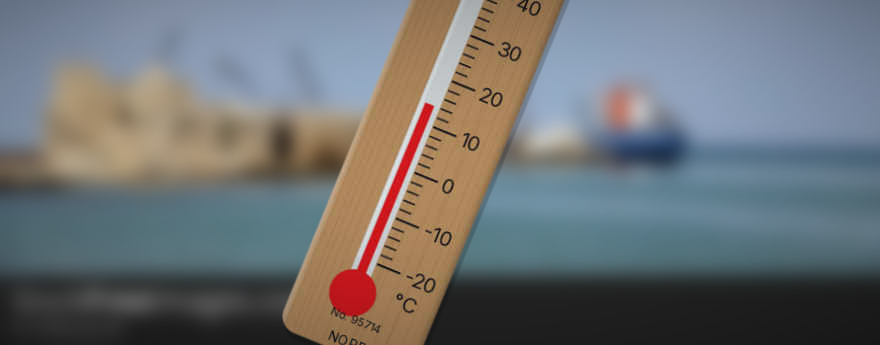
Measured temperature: 14 °C
